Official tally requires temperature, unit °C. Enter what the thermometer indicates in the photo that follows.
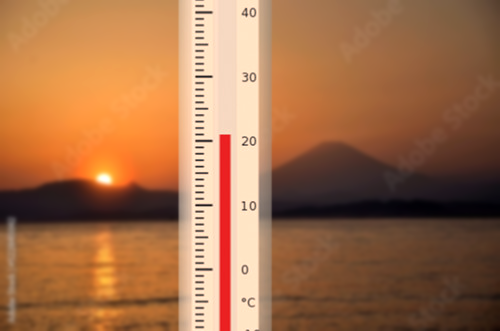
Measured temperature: 21 °C
